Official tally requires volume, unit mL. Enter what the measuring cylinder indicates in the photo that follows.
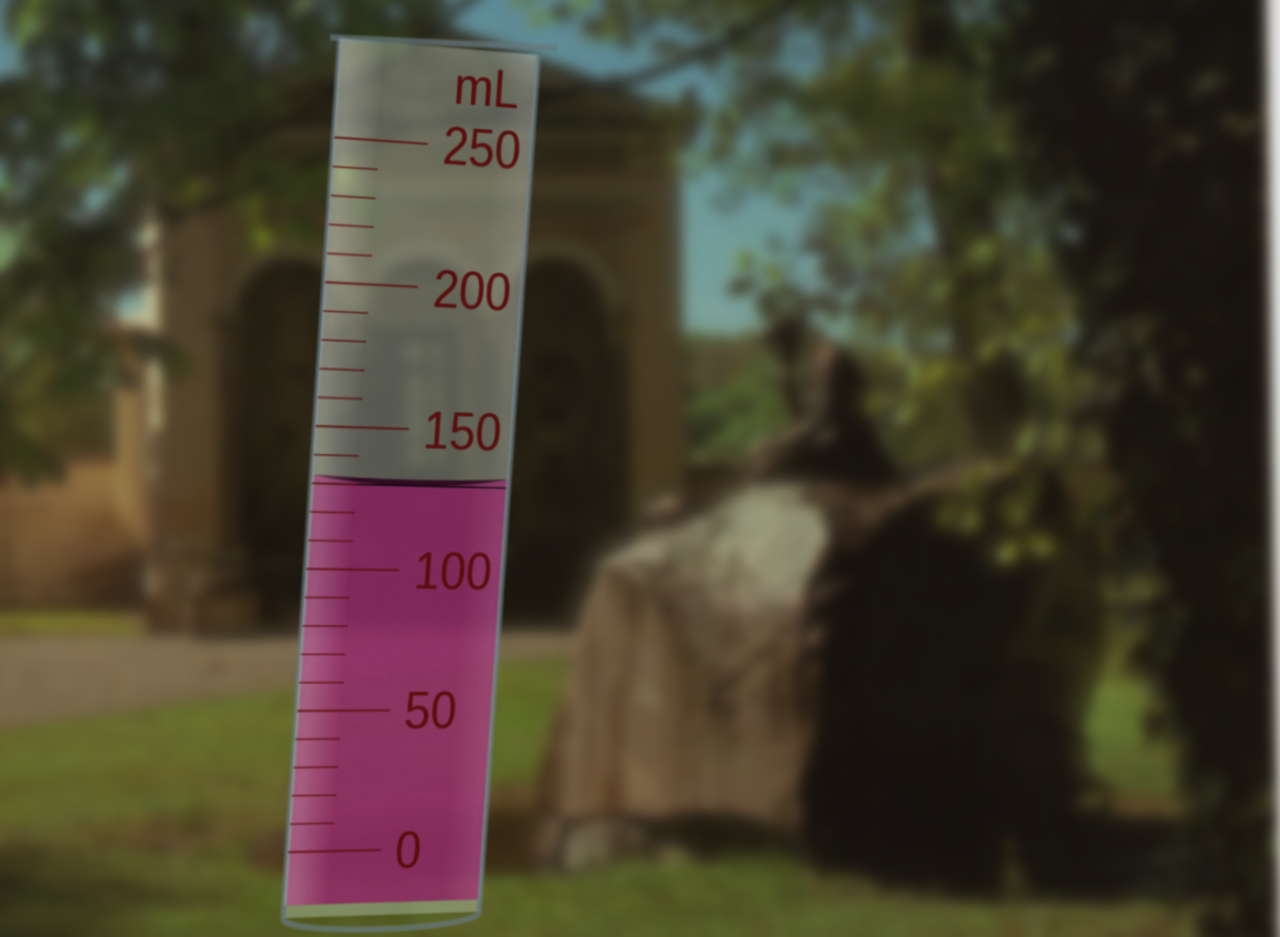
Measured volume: 130 mL
